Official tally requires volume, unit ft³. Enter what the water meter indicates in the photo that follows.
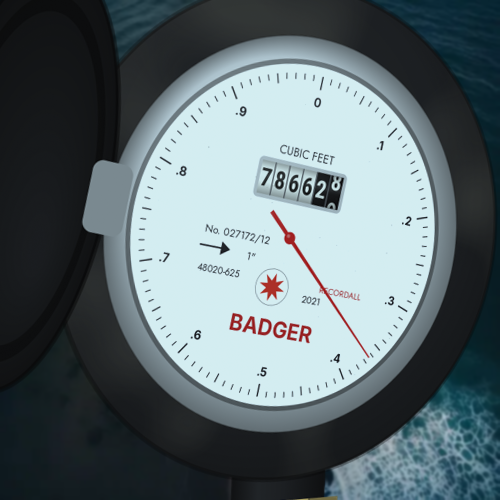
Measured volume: 786628.36 ft³
